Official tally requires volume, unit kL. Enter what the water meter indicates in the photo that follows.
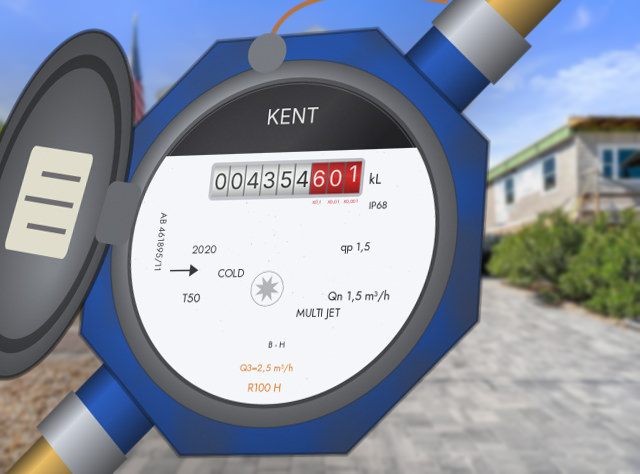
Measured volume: 4354.601 kL
